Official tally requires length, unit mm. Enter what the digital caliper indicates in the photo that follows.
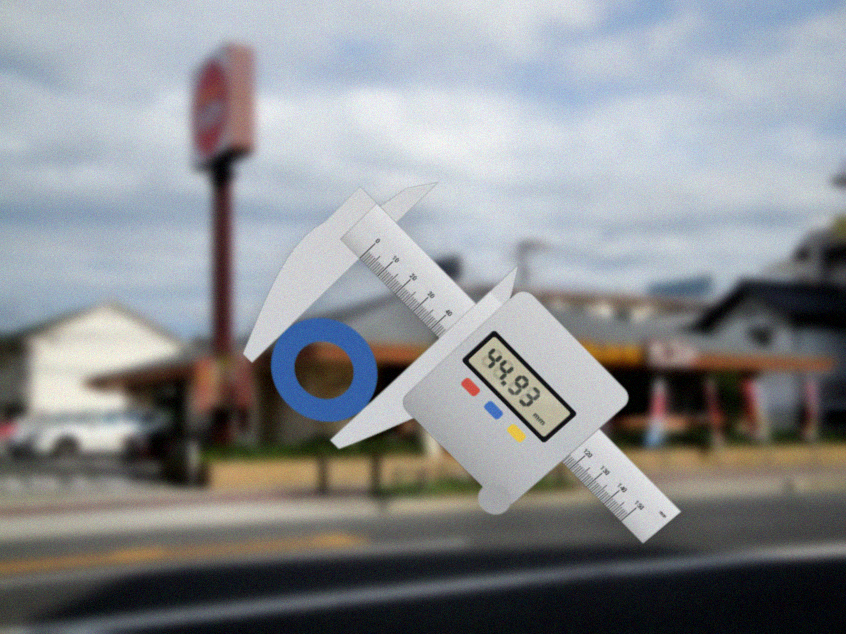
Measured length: 44.93 mm
